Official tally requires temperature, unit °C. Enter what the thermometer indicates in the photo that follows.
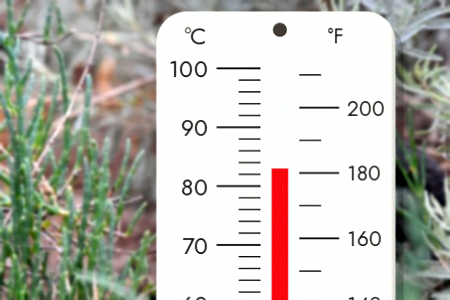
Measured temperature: 83 °C
